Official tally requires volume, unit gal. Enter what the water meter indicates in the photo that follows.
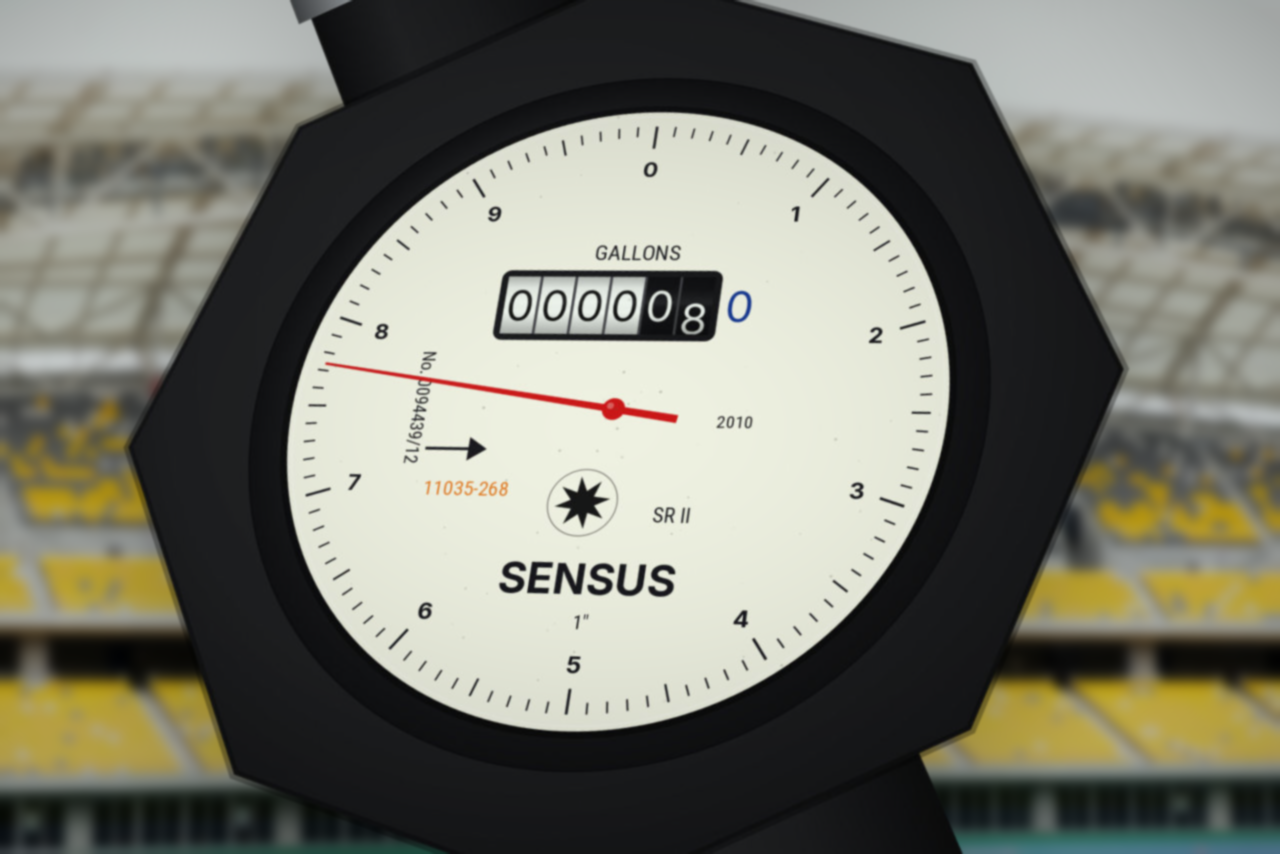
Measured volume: 77.7 gal
